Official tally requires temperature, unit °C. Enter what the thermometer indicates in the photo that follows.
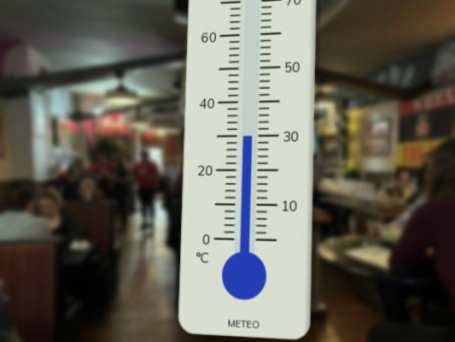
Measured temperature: 30 °C
